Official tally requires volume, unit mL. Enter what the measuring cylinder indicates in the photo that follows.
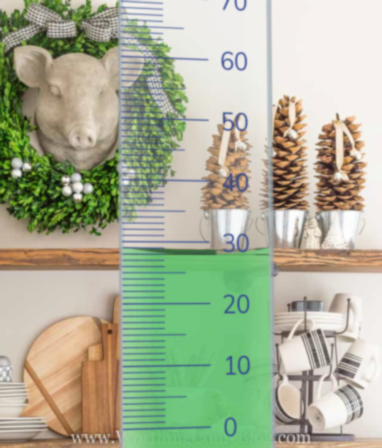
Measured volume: 28 mL
